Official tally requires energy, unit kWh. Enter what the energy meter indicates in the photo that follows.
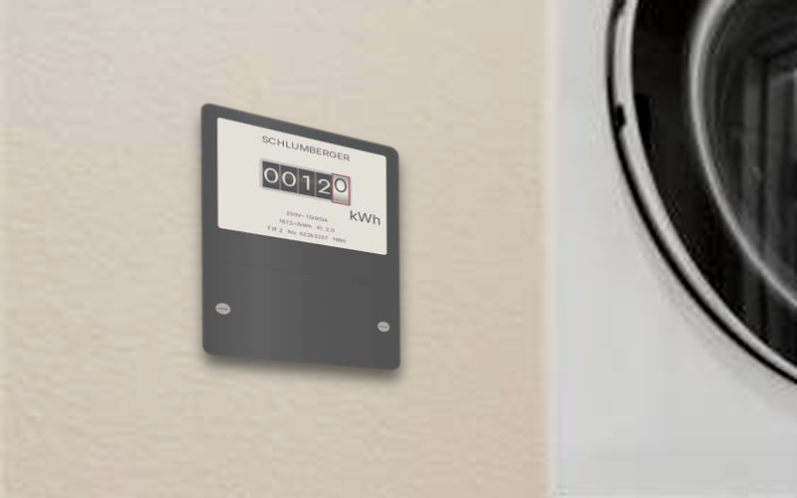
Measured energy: 12.0 kWh
